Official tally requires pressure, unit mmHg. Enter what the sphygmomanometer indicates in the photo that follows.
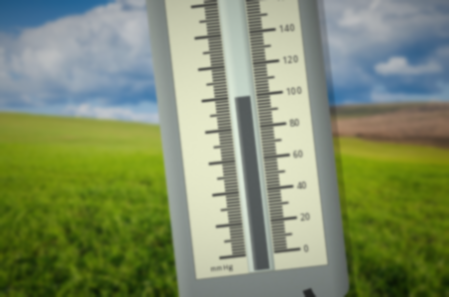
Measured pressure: 100 mmHg
